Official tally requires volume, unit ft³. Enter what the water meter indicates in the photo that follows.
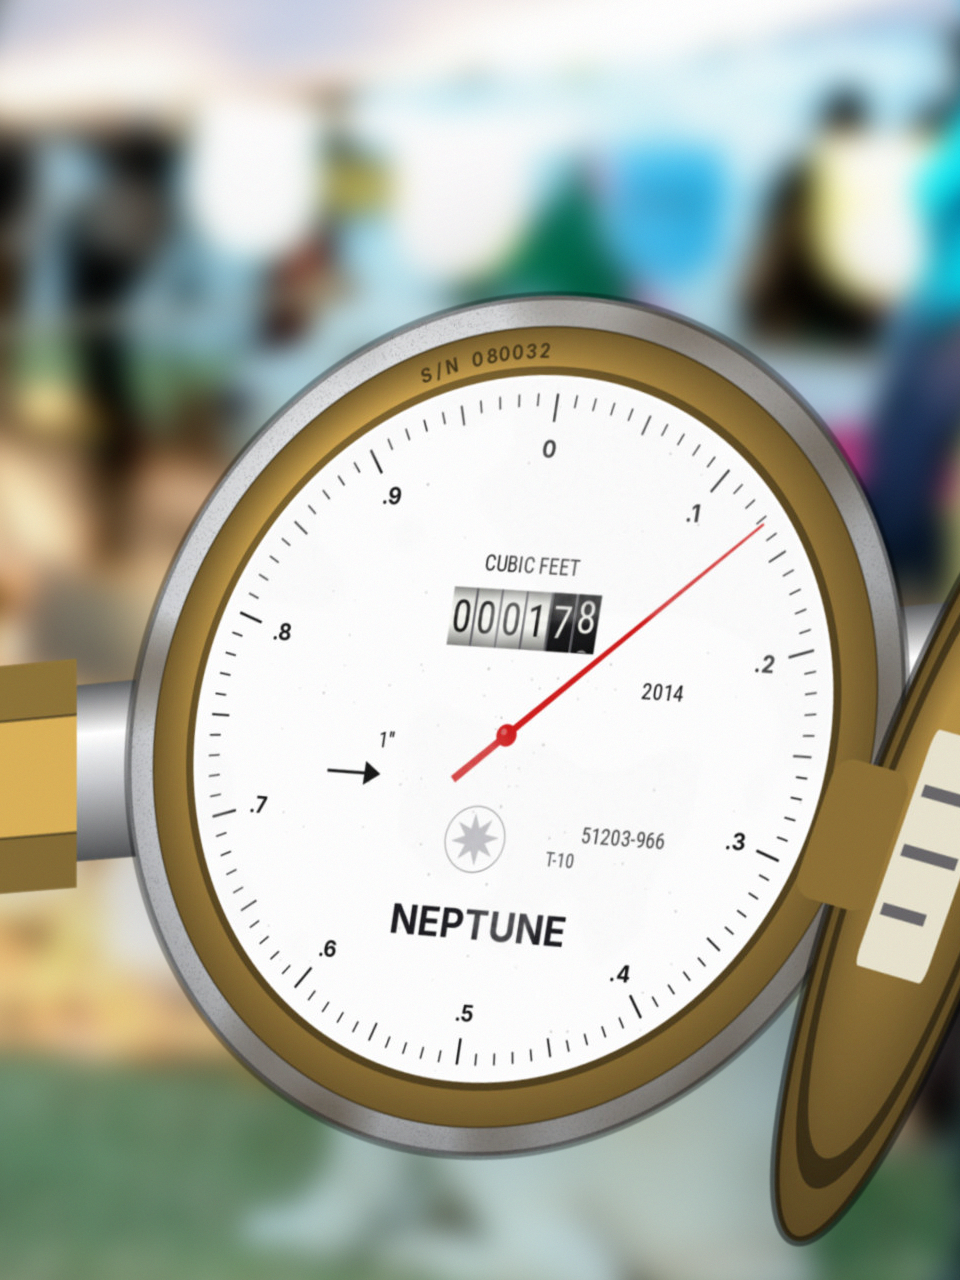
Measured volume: 178.13 ft³
